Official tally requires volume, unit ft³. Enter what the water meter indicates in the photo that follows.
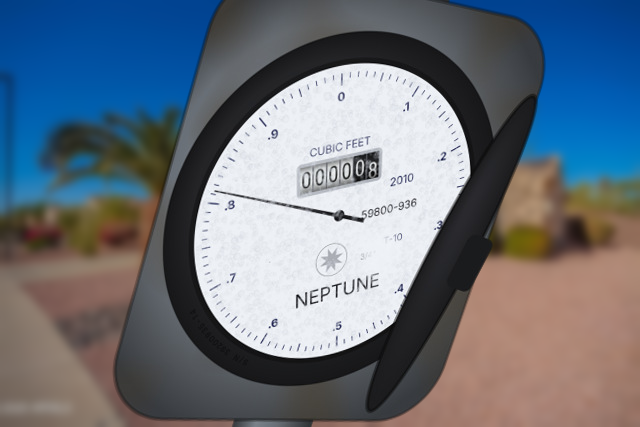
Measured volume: 7.81 ft³
